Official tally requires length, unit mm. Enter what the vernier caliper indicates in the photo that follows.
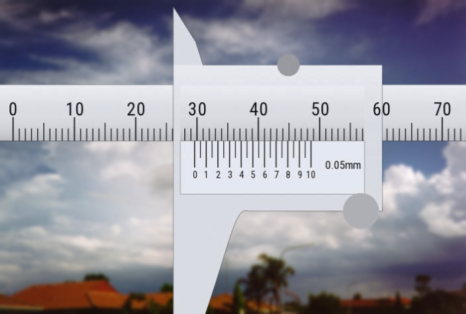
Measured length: 29.6 mm
